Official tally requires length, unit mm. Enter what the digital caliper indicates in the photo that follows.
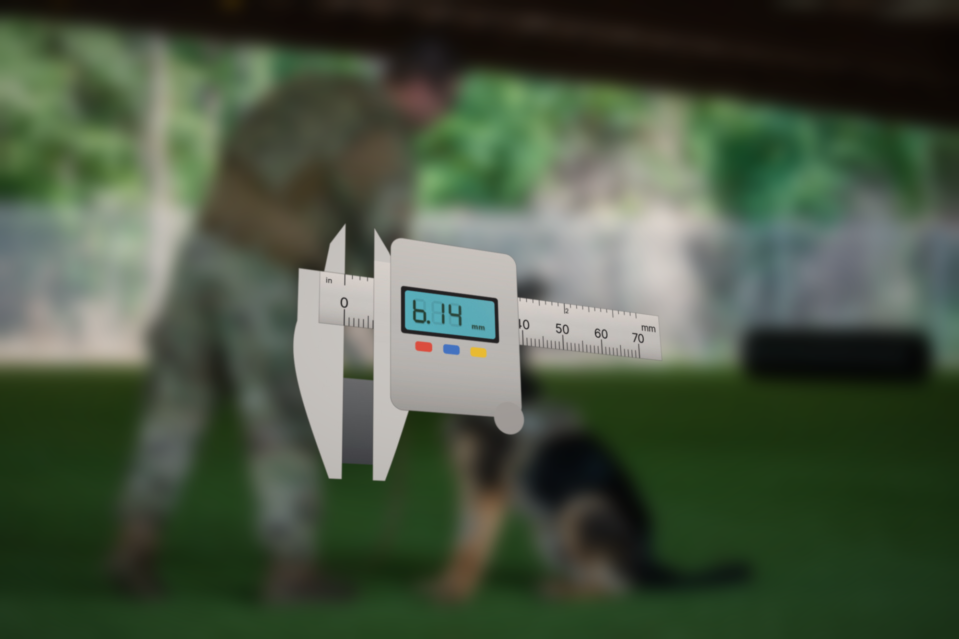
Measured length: 6.14 mm
